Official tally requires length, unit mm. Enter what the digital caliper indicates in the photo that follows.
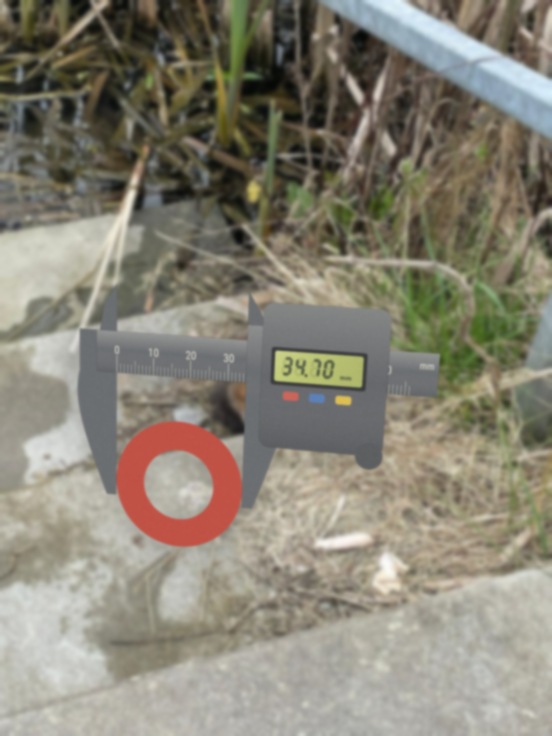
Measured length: 34.70 mm
